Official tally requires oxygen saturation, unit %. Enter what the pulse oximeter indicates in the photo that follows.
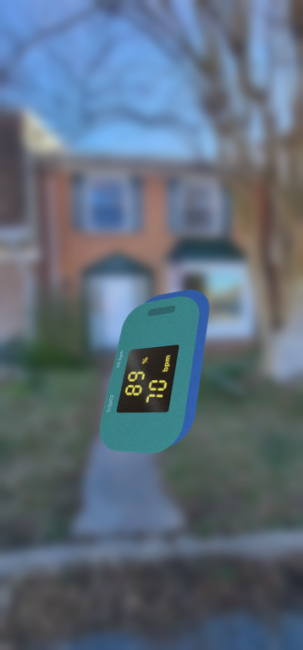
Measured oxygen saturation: 89 %
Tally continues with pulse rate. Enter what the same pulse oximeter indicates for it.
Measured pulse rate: 70 bpm
